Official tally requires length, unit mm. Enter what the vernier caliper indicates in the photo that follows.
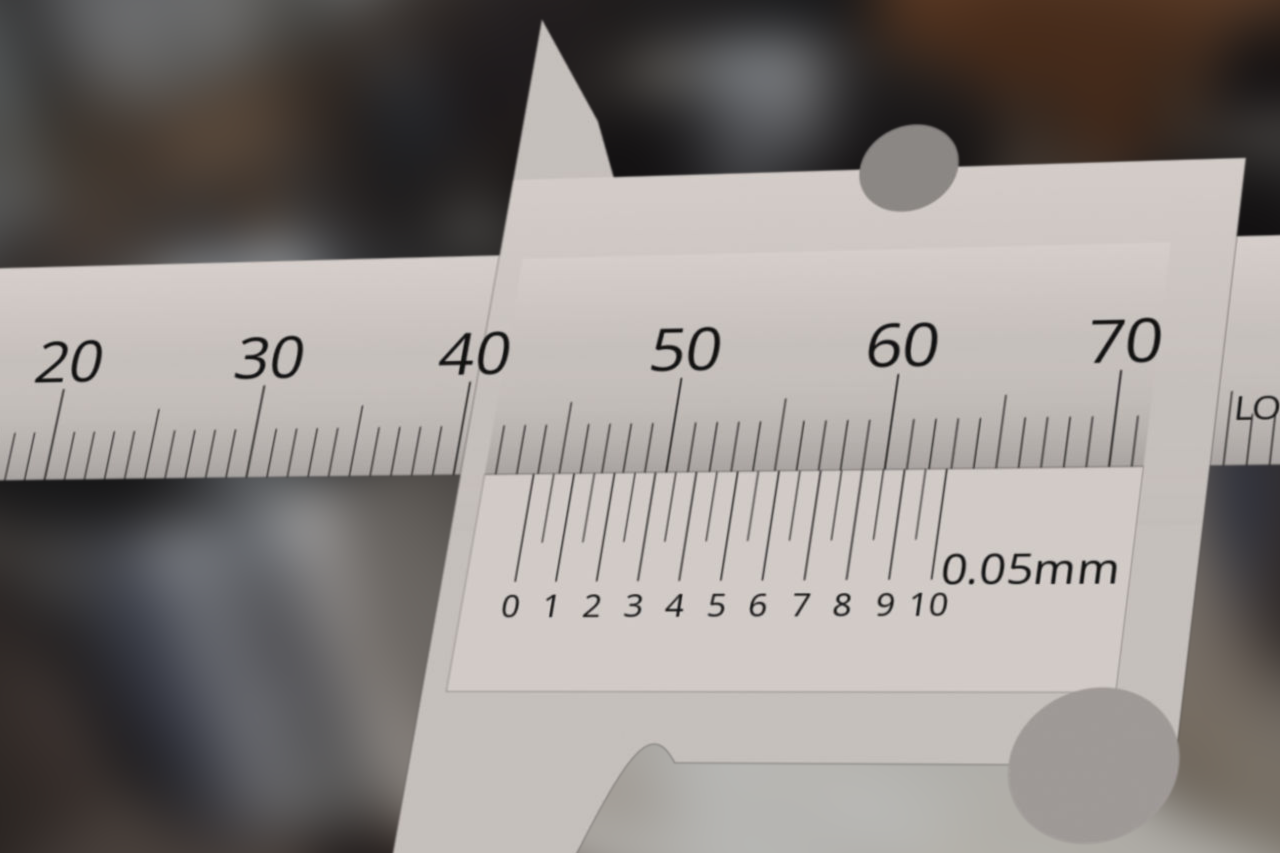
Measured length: 43.8 mm
